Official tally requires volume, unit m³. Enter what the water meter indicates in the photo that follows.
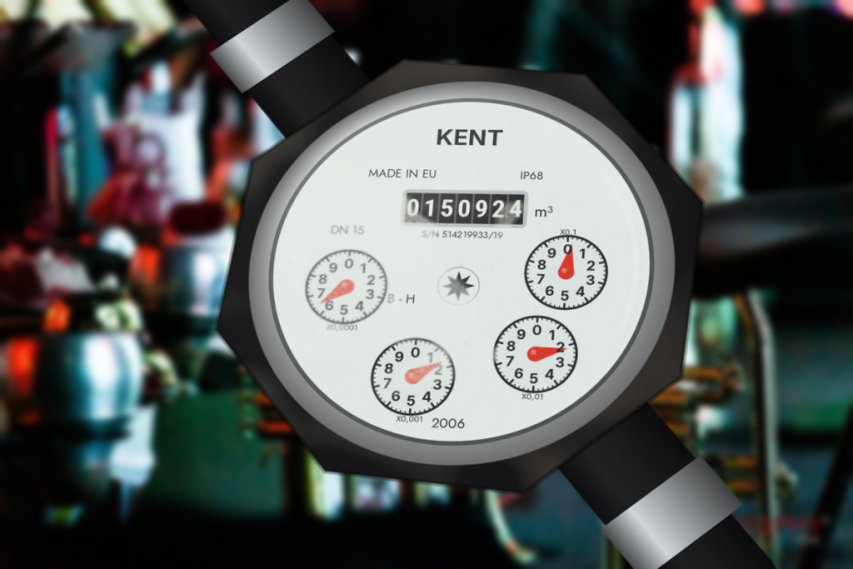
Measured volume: 150924.0216 m³
